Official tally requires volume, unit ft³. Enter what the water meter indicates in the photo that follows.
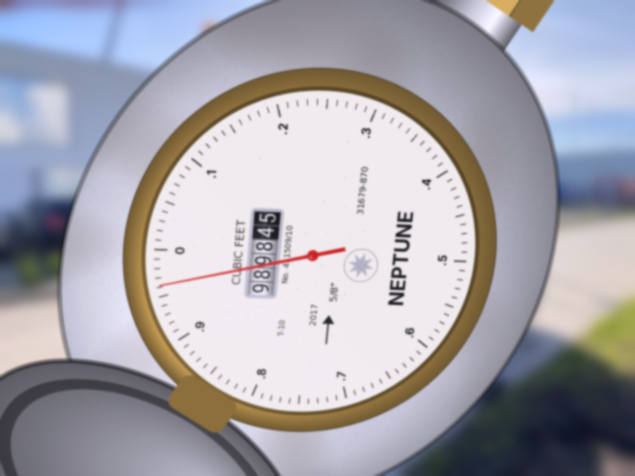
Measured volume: 989844.96 ft³
